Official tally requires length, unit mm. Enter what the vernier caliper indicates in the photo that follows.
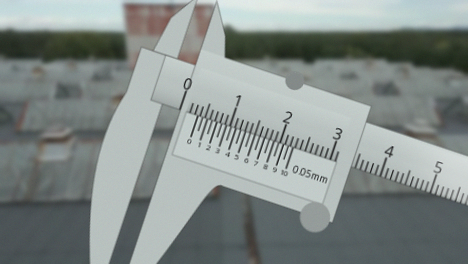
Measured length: 3.6 mm
